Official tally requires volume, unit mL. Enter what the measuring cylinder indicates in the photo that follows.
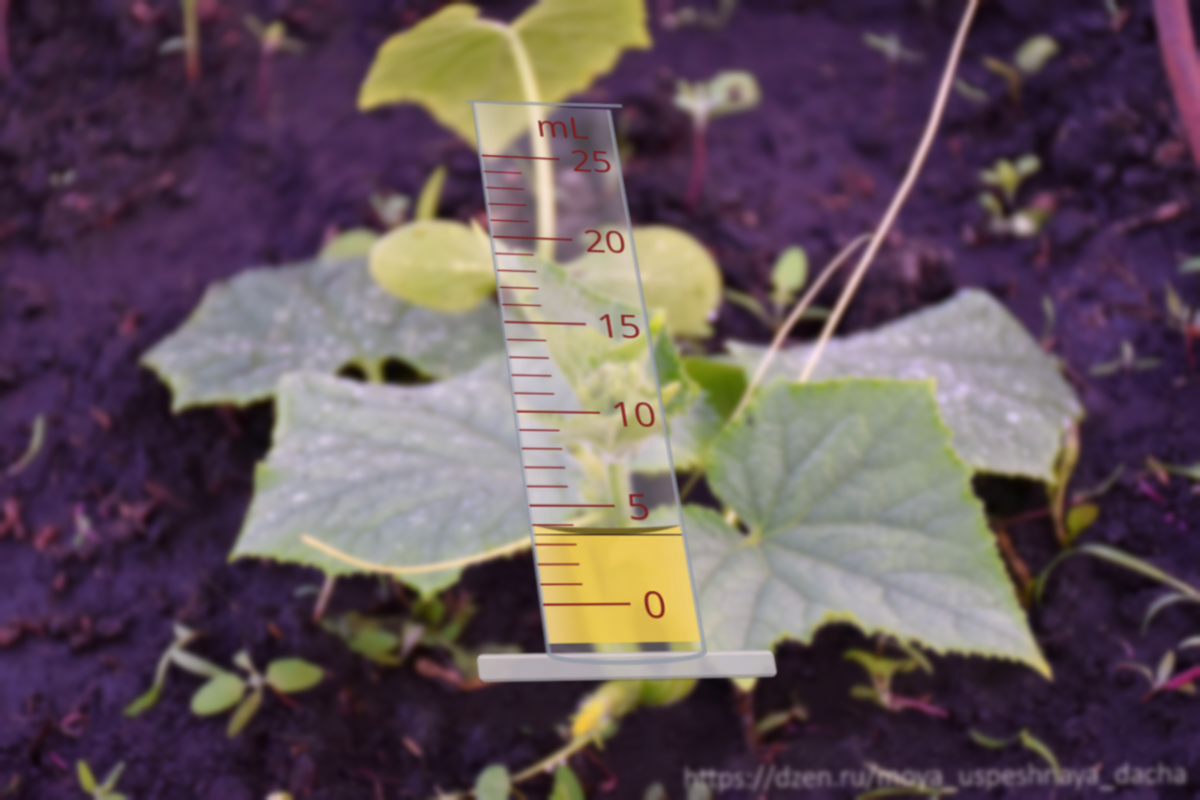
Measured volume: 3.5 mL
